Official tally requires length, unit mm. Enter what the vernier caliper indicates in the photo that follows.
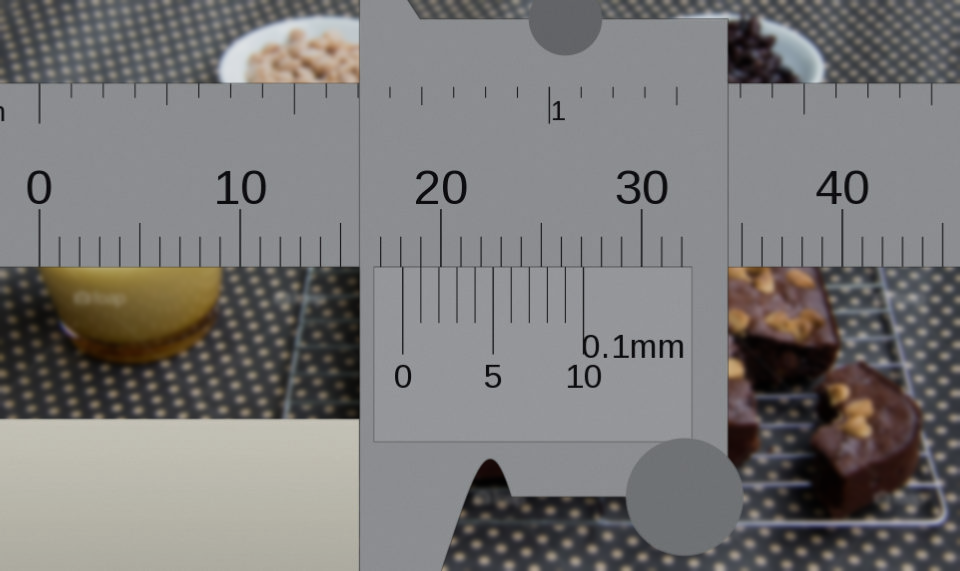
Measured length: 18.1 mm
